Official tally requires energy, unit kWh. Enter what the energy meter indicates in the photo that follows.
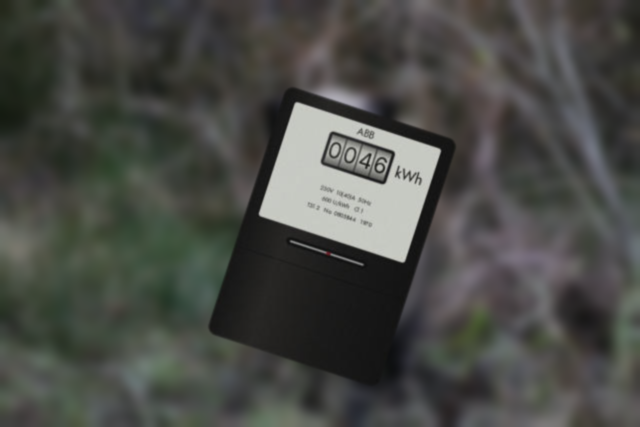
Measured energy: 46 kWh
